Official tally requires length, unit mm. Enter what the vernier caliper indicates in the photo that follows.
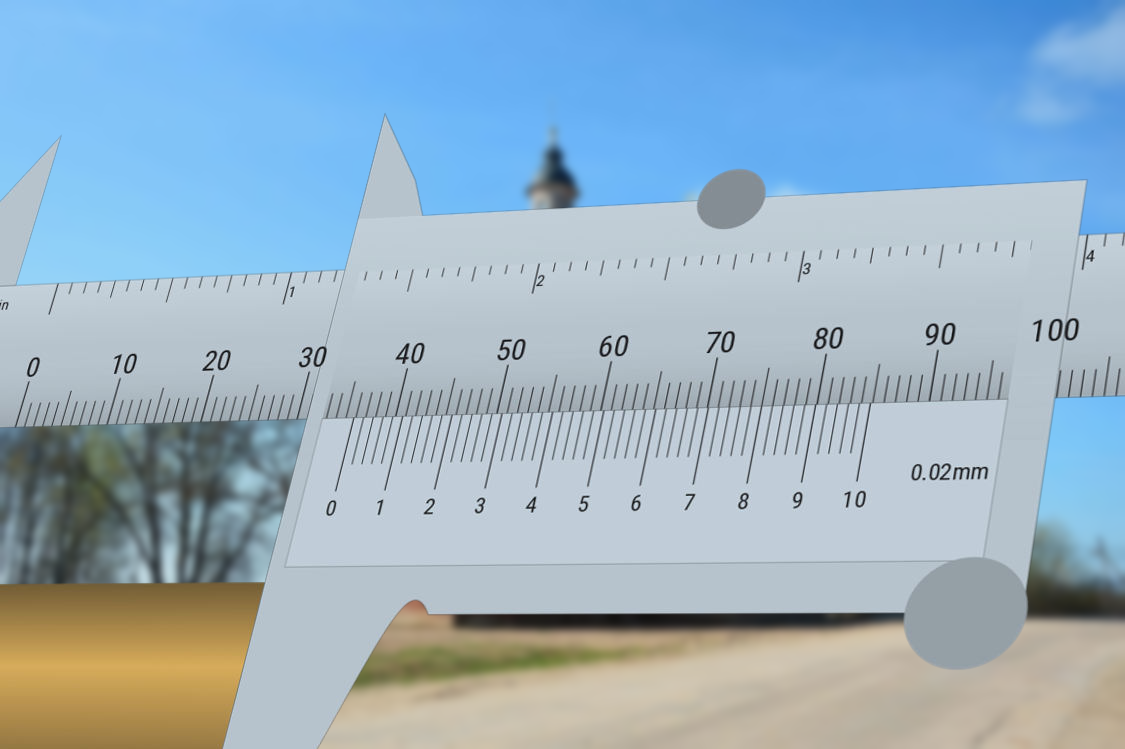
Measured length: 35.8 mm
